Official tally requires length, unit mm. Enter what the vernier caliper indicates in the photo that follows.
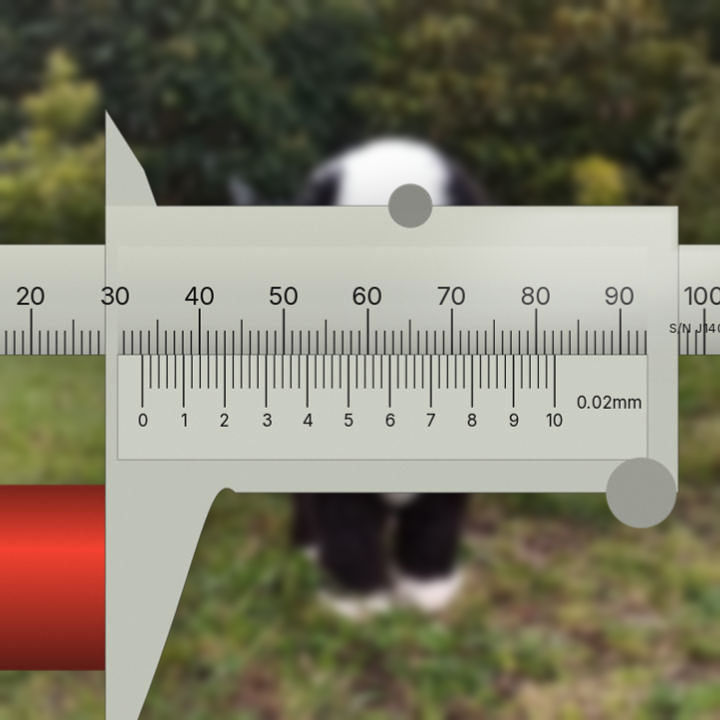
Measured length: 33.2 mm
